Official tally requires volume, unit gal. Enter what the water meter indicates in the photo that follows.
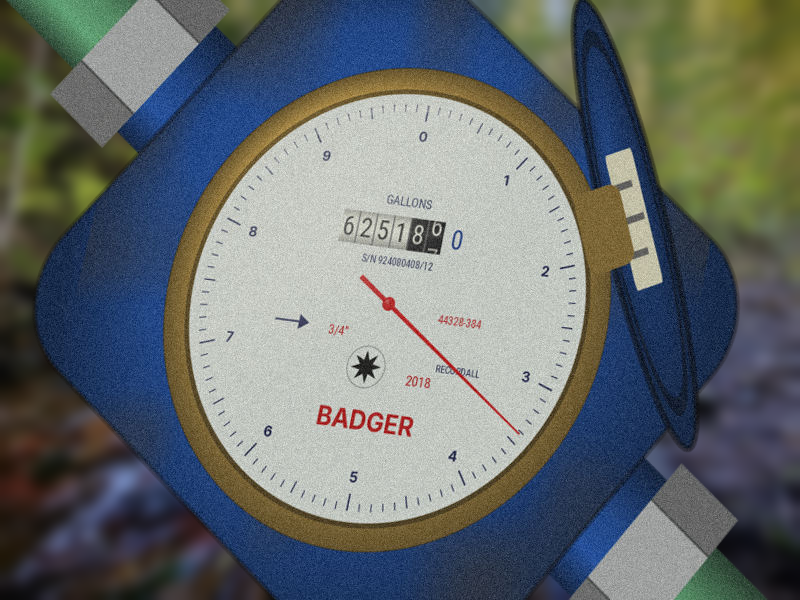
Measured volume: 6251863.4 gal
